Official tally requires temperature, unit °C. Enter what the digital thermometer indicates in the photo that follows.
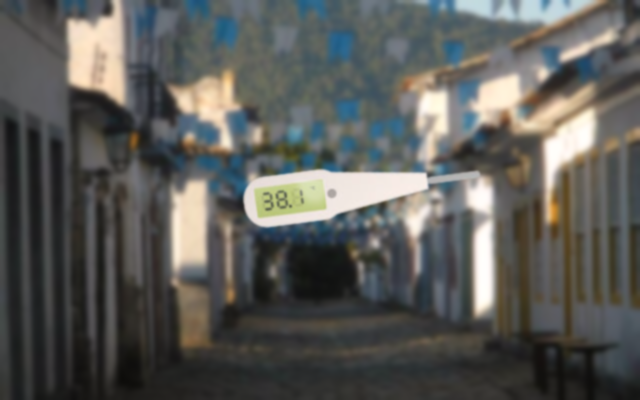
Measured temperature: 38.1 °C
